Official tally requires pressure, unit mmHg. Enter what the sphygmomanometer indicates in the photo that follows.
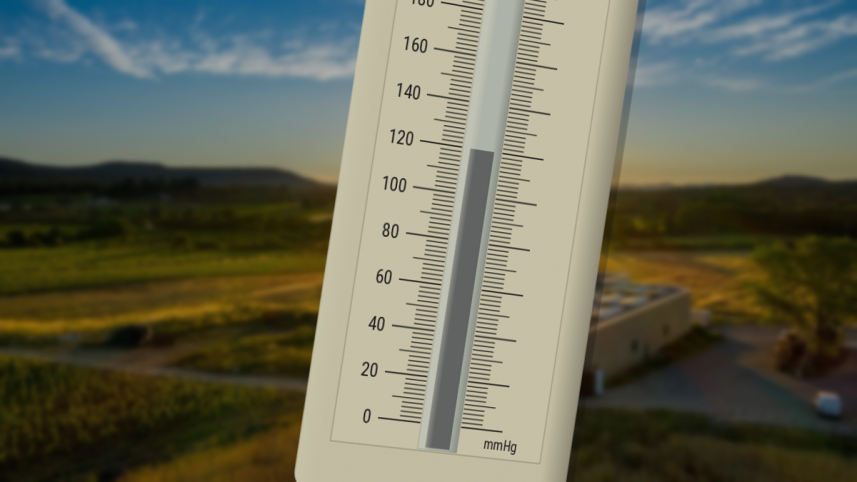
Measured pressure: 120 mmHg
